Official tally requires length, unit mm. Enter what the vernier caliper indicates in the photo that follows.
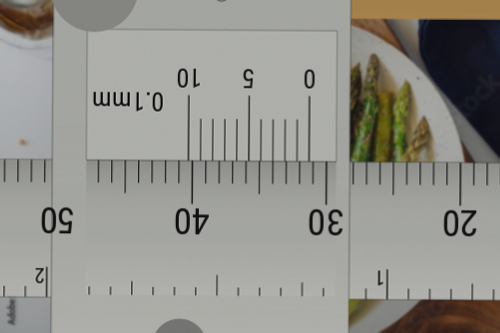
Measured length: 31.3 mm
